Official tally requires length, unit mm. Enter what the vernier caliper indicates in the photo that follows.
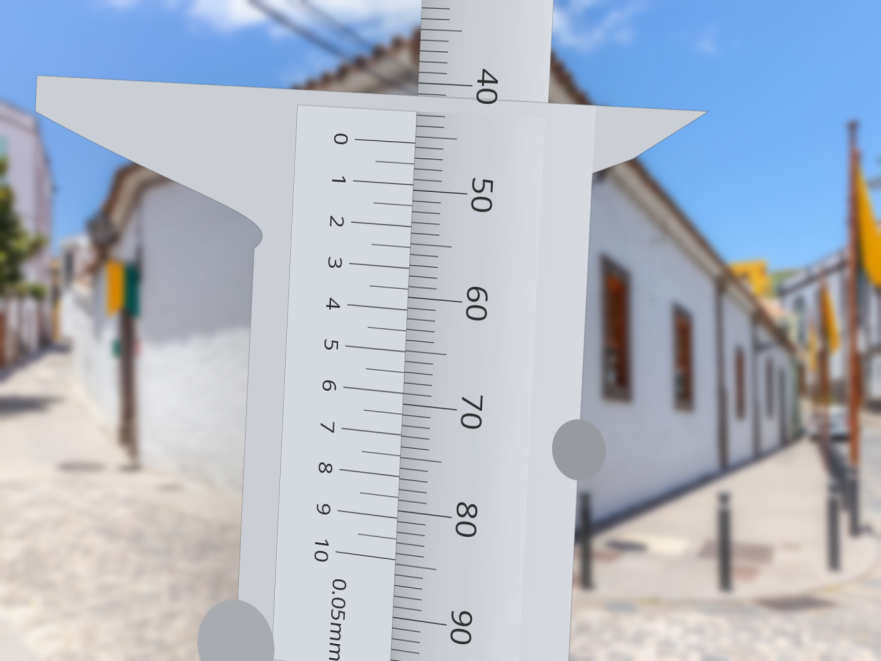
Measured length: 45.6 mm
